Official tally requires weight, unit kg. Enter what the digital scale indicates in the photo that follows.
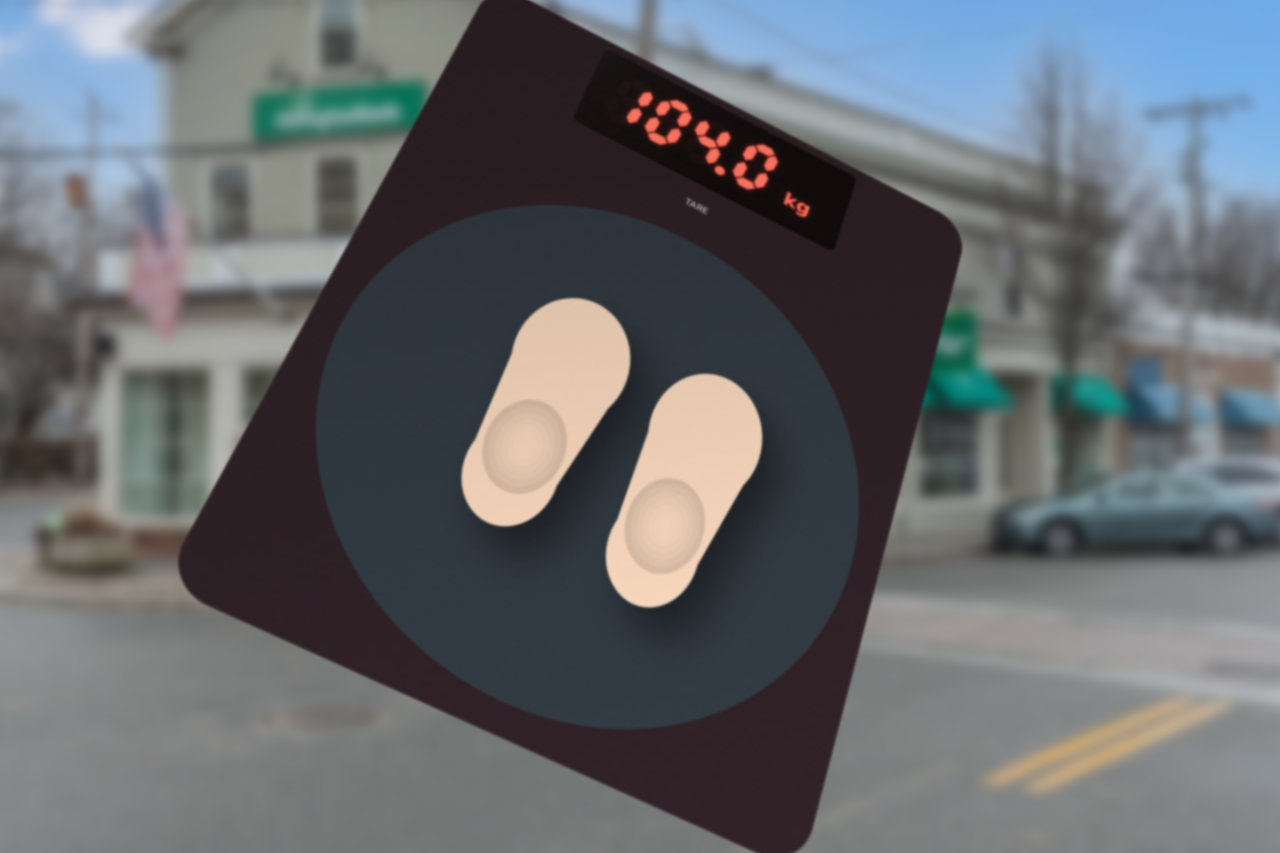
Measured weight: 104.0 kg
